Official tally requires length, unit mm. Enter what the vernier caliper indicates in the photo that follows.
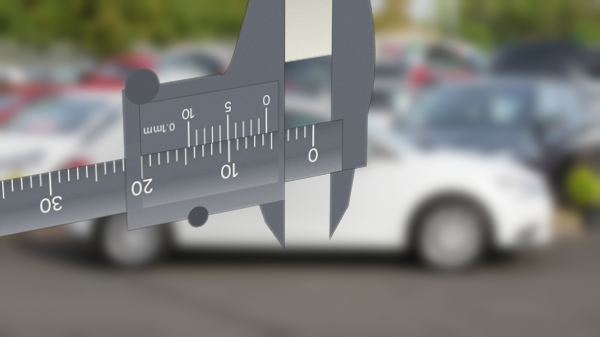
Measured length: 5.6 mm
